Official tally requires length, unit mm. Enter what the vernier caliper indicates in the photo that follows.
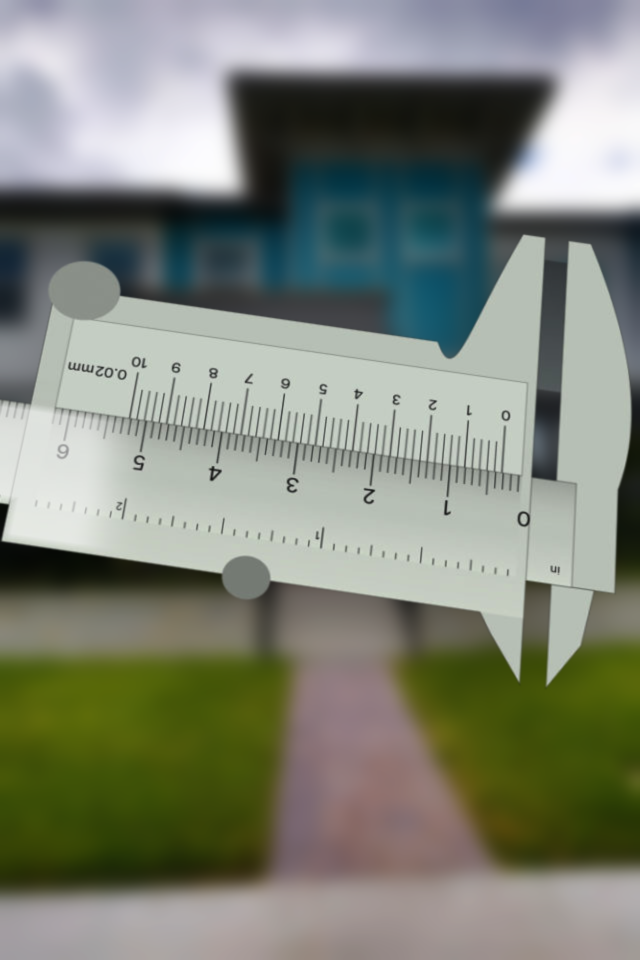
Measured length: 3.2 mm
